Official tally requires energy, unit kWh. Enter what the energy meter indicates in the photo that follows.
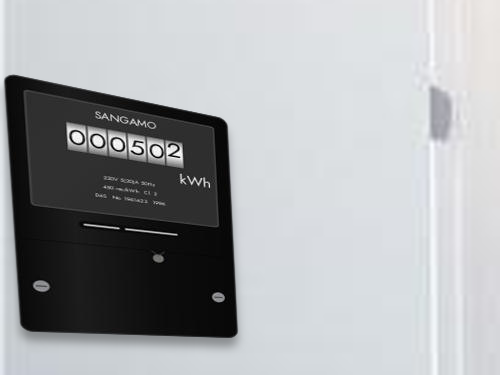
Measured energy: 502 kWh
